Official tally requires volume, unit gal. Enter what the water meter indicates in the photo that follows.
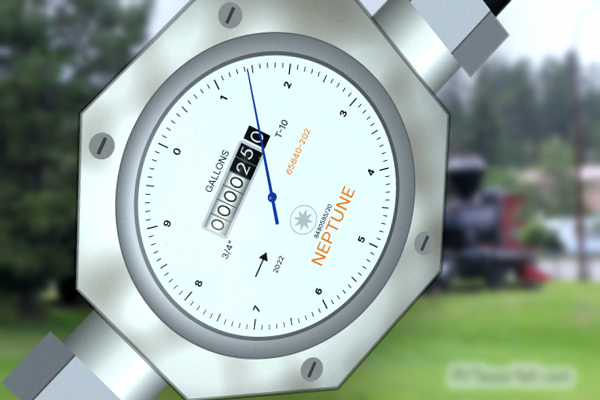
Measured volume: 251.4 gal
